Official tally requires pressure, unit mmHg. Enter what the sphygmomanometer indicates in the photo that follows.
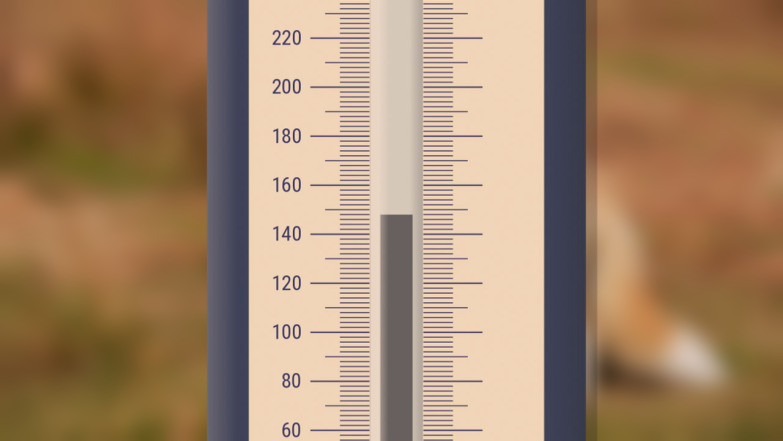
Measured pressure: 148 mmHg
